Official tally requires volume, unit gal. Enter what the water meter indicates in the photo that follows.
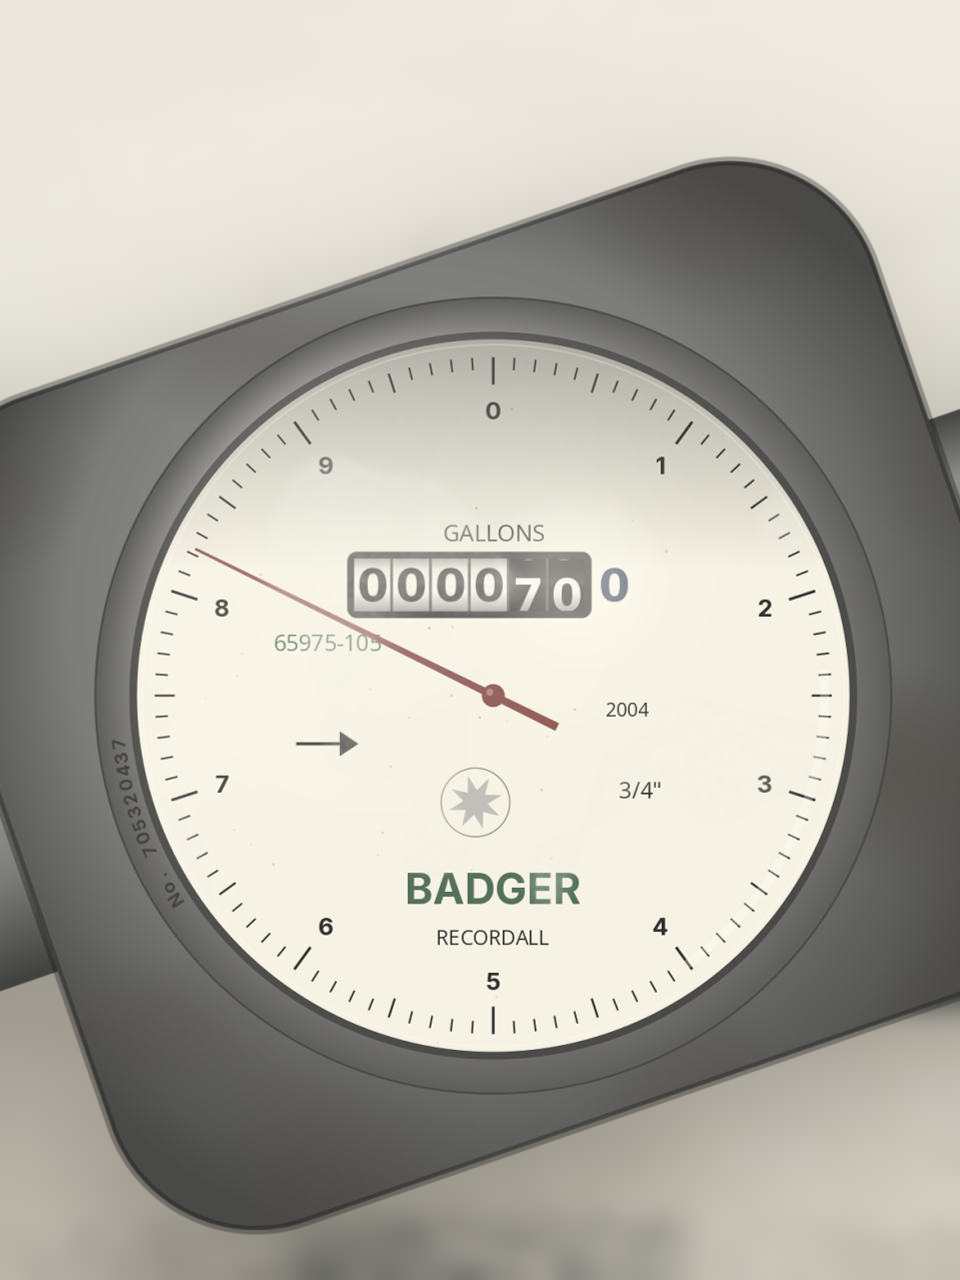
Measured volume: 698.2 gal
